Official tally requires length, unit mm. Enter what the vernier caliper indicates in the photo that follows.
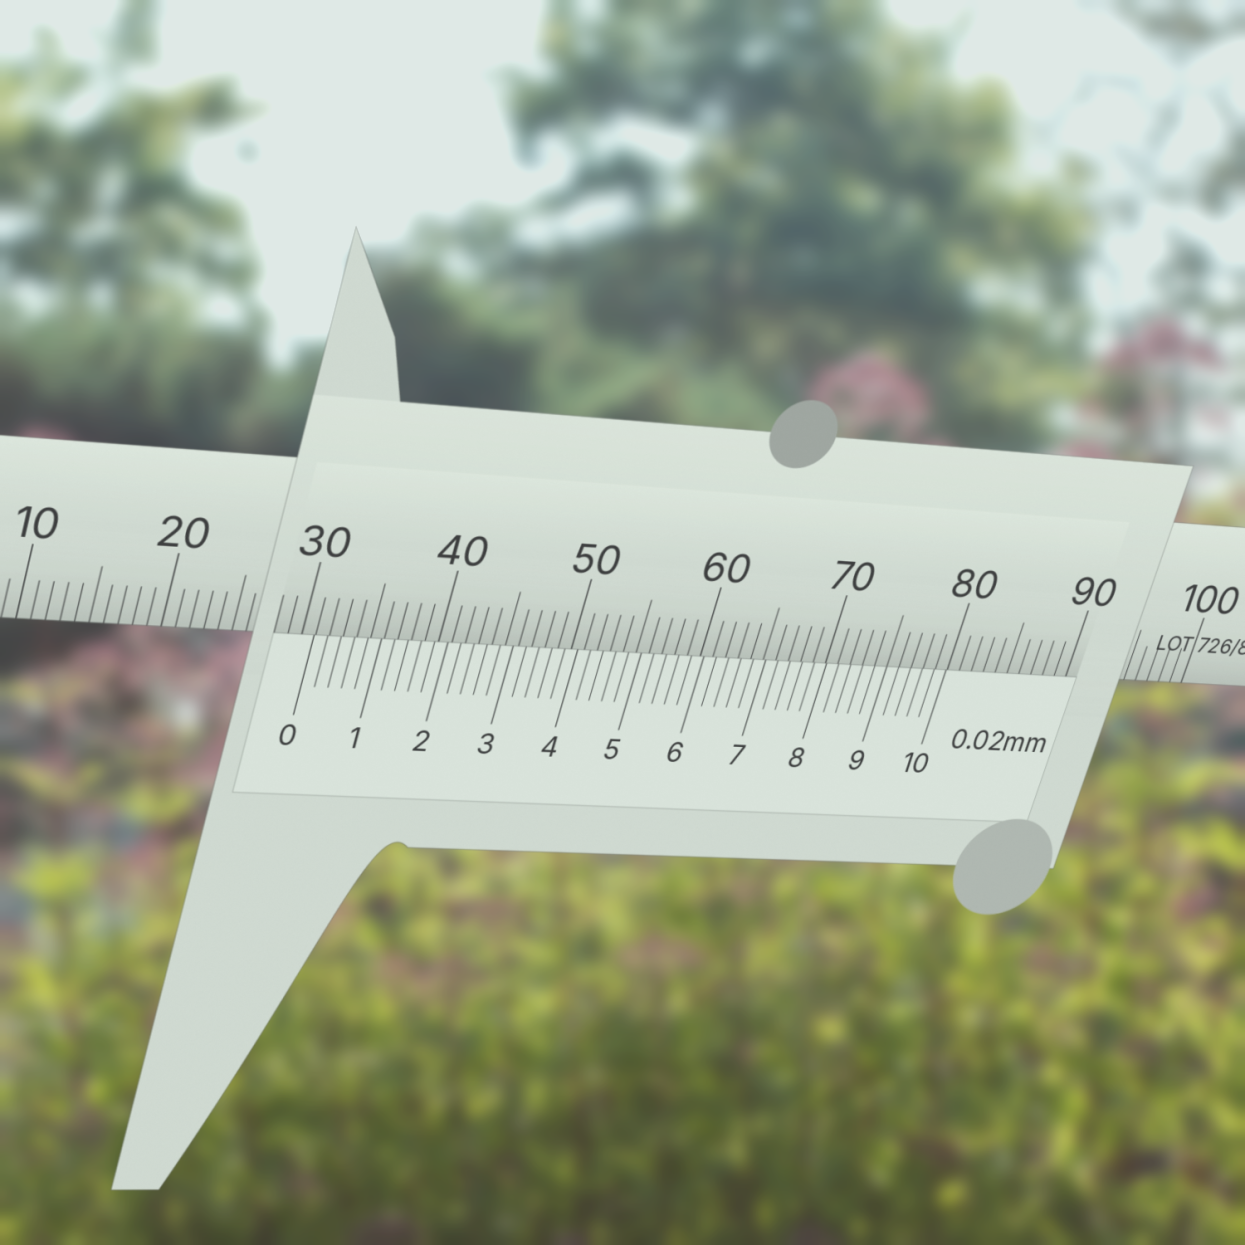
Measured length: 30.9 mm
